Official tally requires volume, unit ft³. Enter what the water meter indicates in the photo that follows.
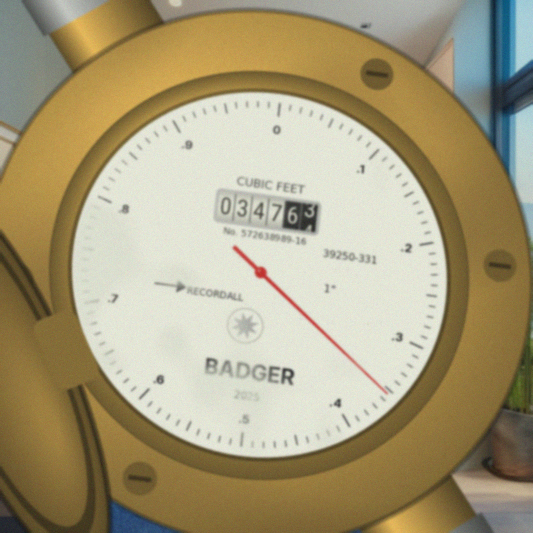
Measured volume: 34763.35 ft³
